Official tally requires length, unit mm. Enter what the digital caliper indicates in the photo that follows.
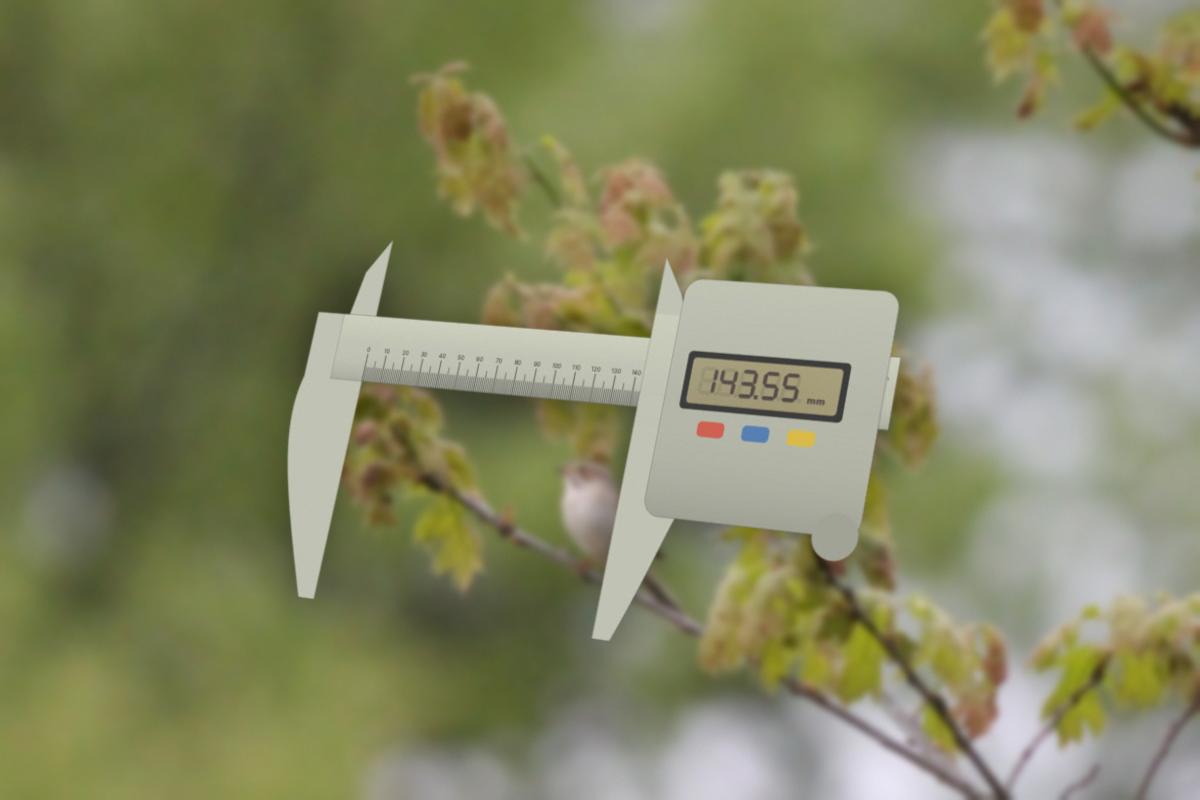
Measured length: 143.55 mm
